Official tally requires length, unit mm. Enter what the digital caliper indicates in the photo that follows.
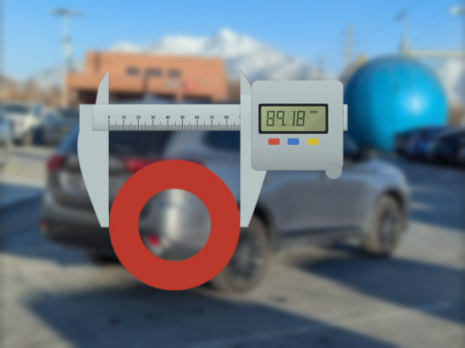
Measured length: 89.18 mm
